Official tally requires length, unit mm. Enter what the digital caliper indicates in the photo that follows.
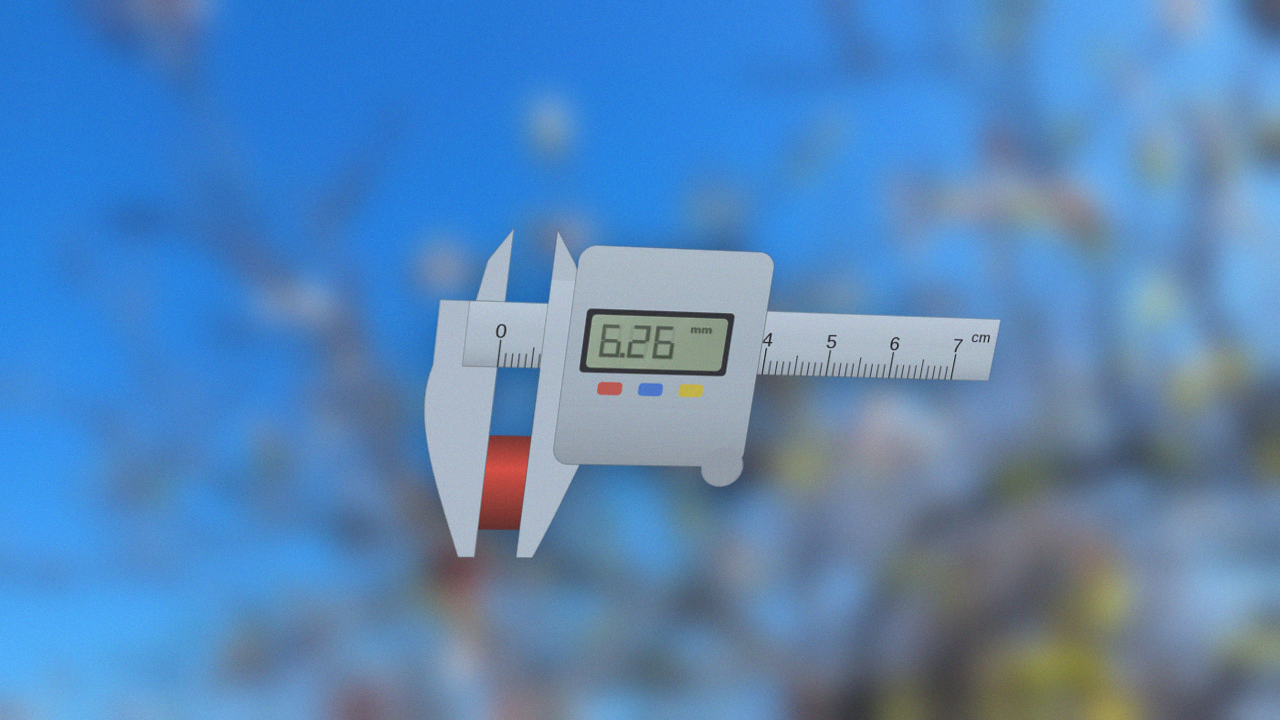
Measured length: 6.26 mm
